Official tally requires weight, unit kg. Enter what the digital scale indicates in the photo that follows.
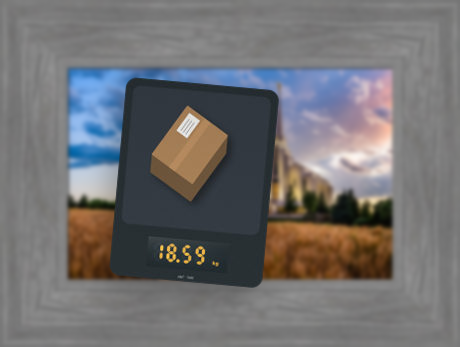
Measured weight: 18.59 kg
